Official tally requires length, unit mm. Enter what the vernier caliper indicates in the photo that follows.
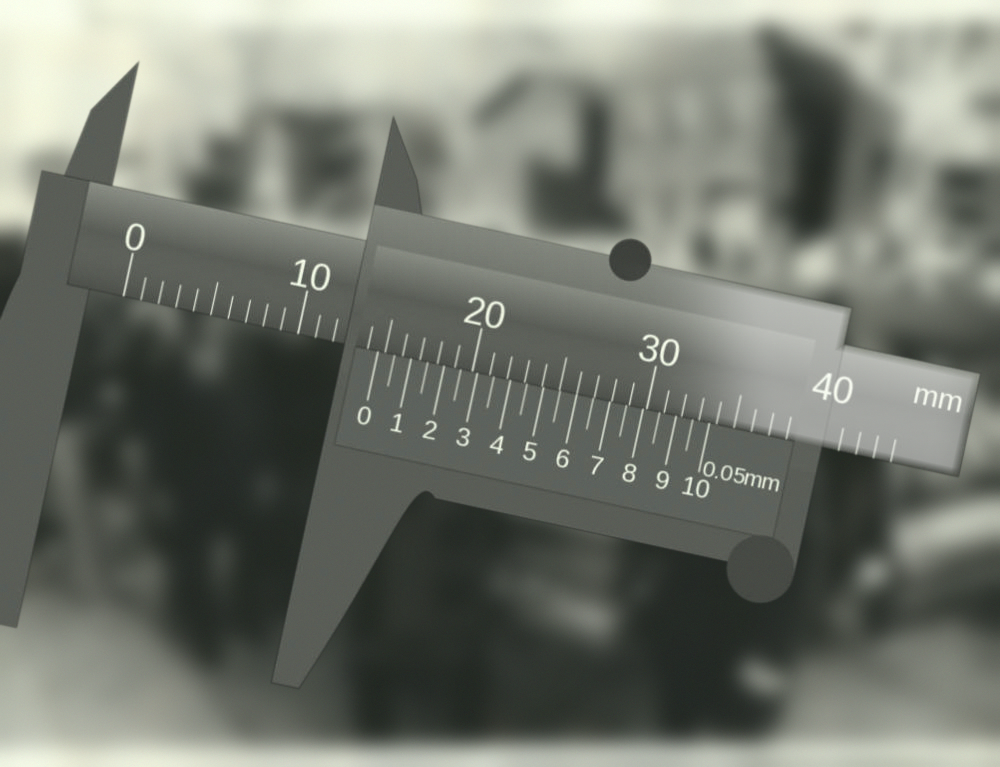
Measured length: 14.6 mm
